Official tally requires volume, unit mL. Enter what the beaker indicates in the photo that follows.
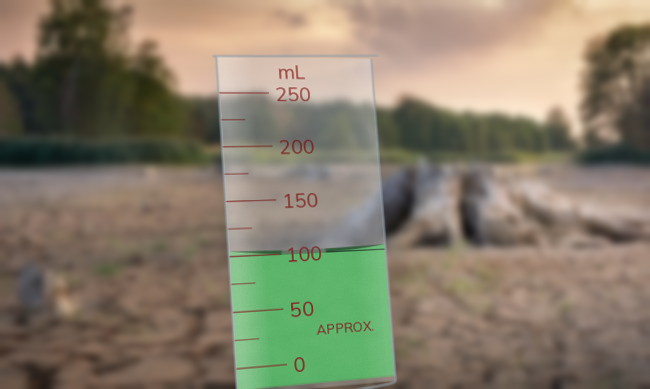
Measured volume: 100 mL
